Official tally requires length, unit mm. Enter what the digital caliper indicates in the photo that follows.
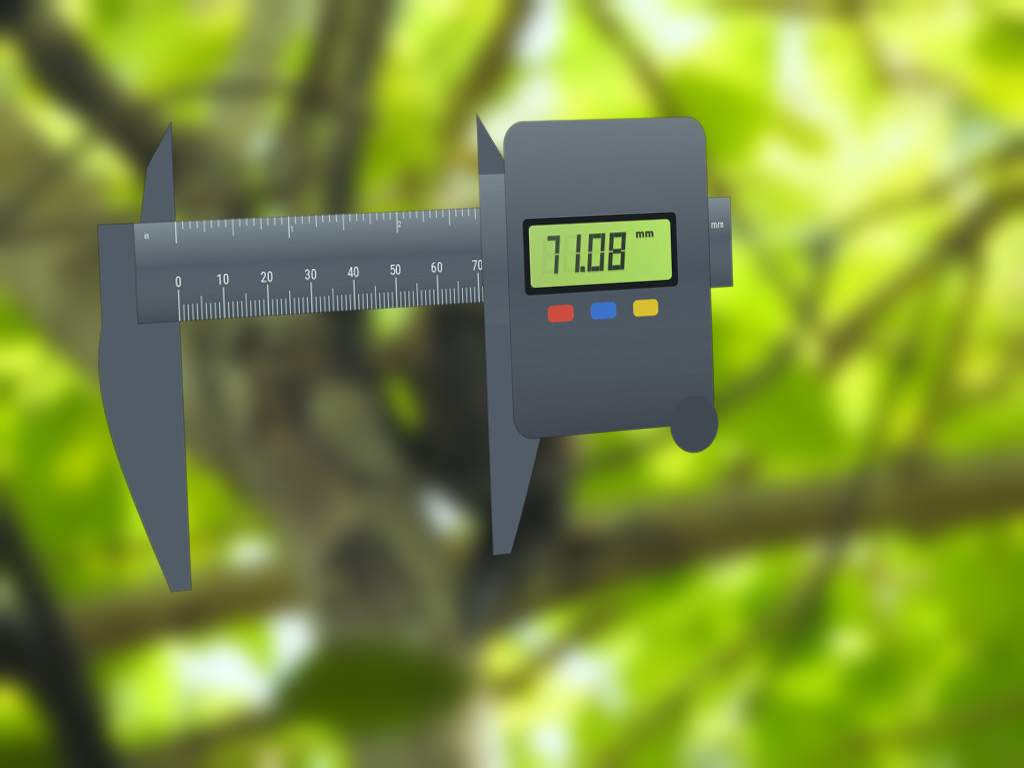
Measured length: 71.08 mm
